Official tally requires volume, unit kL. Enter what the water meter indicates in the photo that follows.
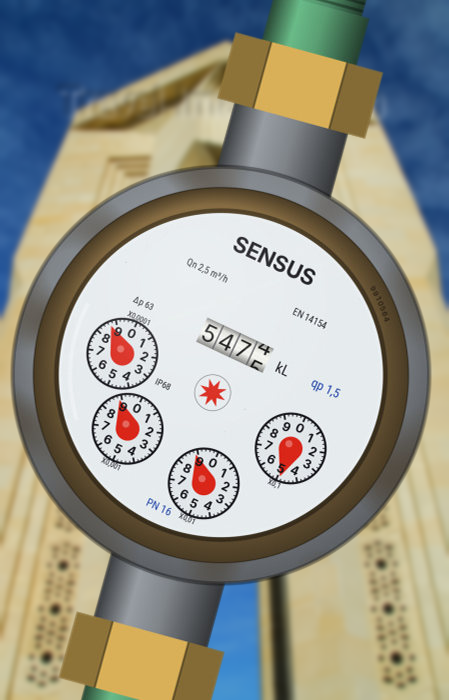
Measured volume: 5474.4888 kL
